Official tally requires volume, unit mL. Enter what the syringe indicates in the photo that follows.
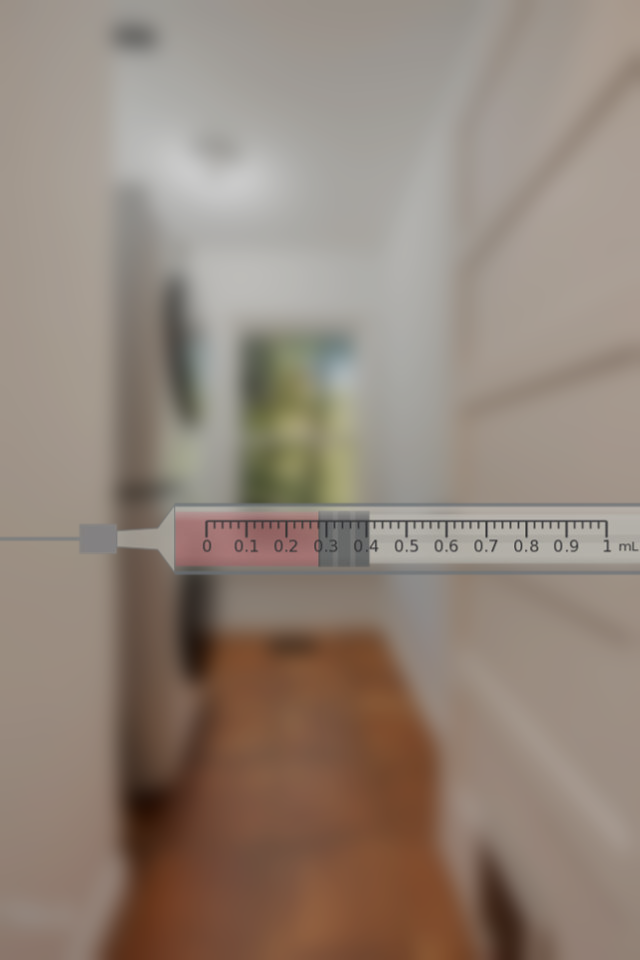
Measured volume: 0.28 mL
